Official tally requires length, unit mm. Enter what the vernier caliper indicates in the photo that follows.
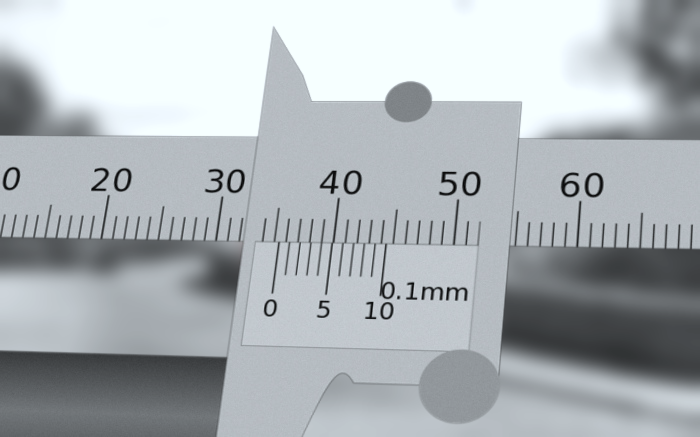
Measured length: 35.4 mm
